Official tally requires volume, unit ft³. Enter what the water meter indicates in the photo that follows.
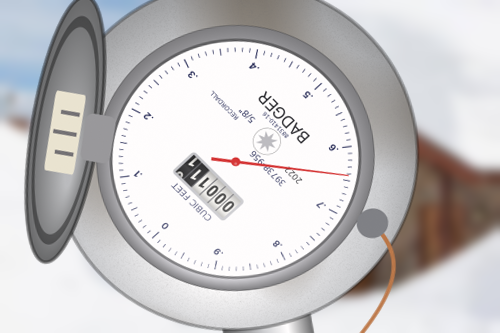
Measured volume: 110.64 ft³
